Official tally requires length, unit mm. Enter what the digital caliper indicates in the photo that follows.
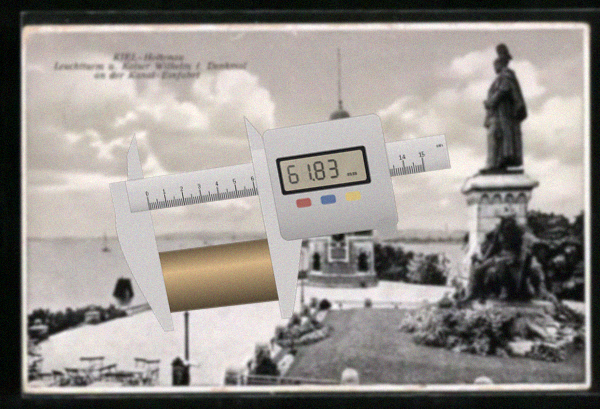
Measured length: 61.83 mm
